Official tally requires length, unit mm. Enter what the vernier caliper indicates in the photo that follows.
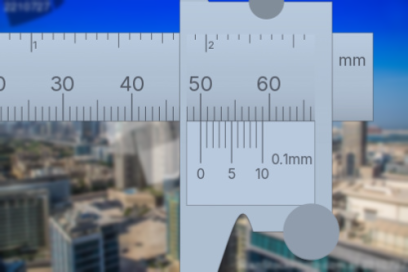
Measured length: 50.0 mm
